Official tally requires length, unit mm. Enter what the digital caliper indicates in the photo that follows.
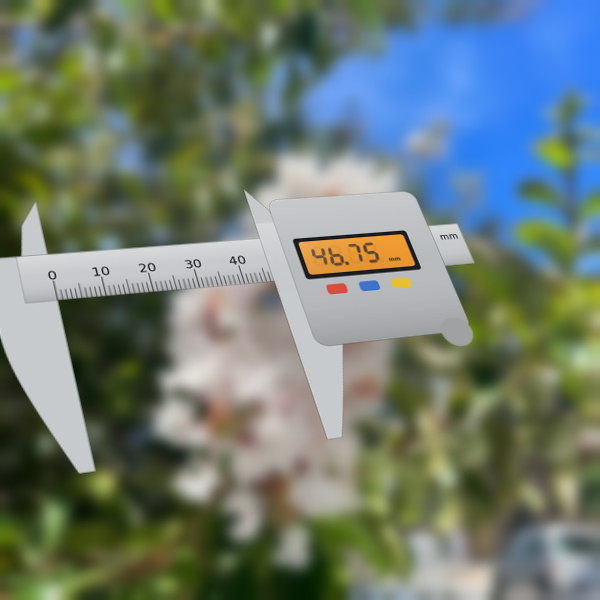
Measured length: 46.75 mm
